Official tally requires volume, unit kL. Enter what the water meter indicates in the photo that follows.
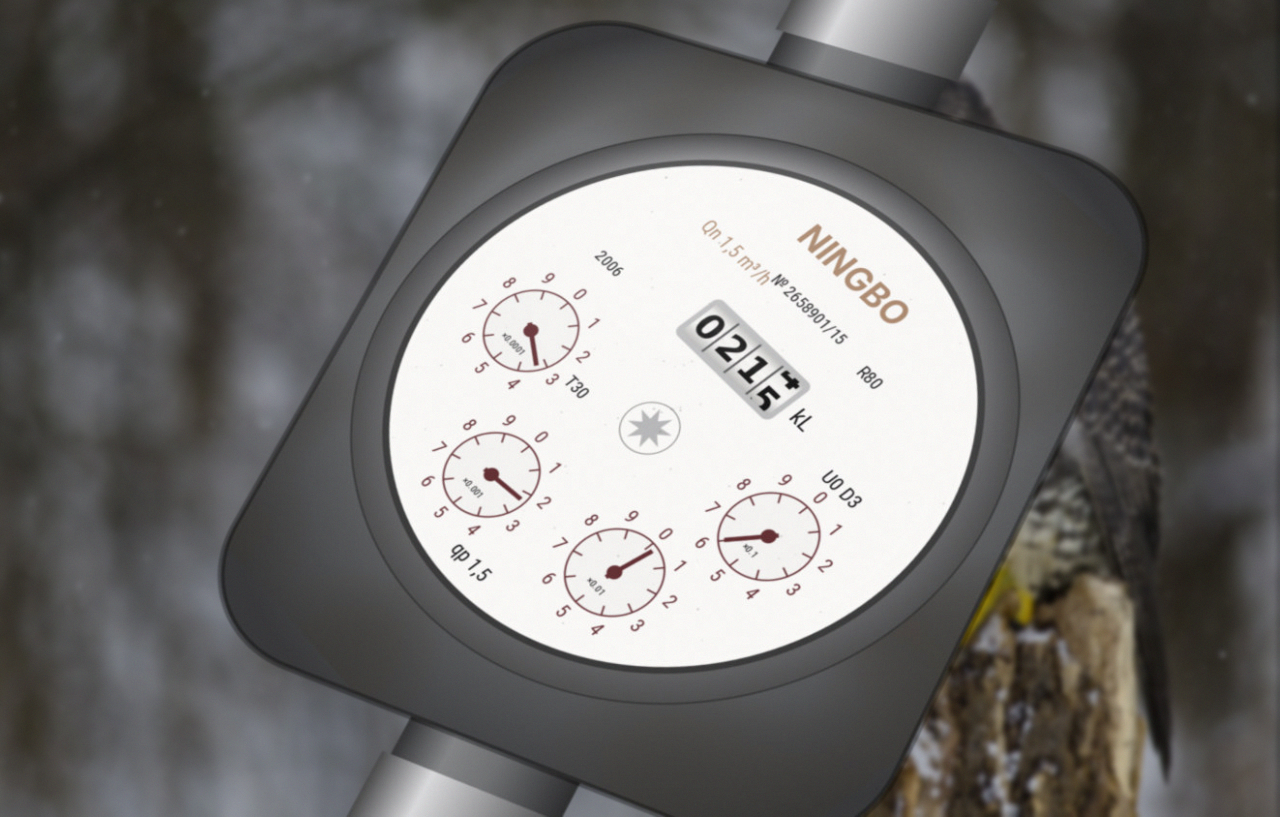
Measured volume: 214.6023 kL
